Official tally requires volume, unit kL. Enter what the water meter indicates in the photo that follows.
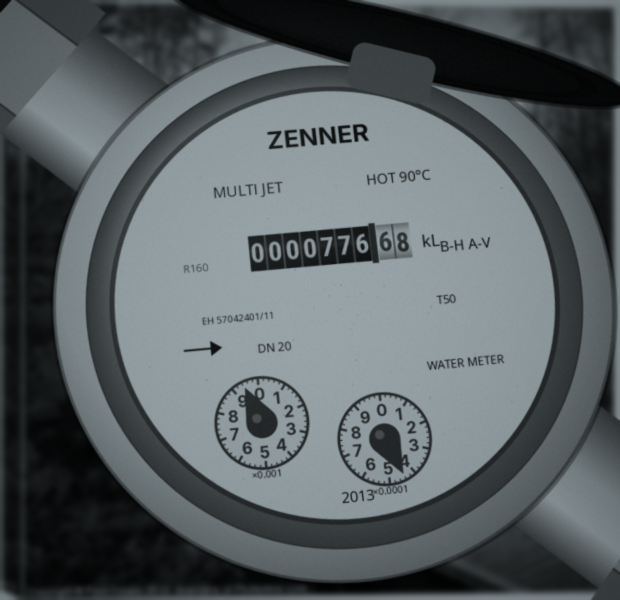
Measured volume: 776.6794 kL
